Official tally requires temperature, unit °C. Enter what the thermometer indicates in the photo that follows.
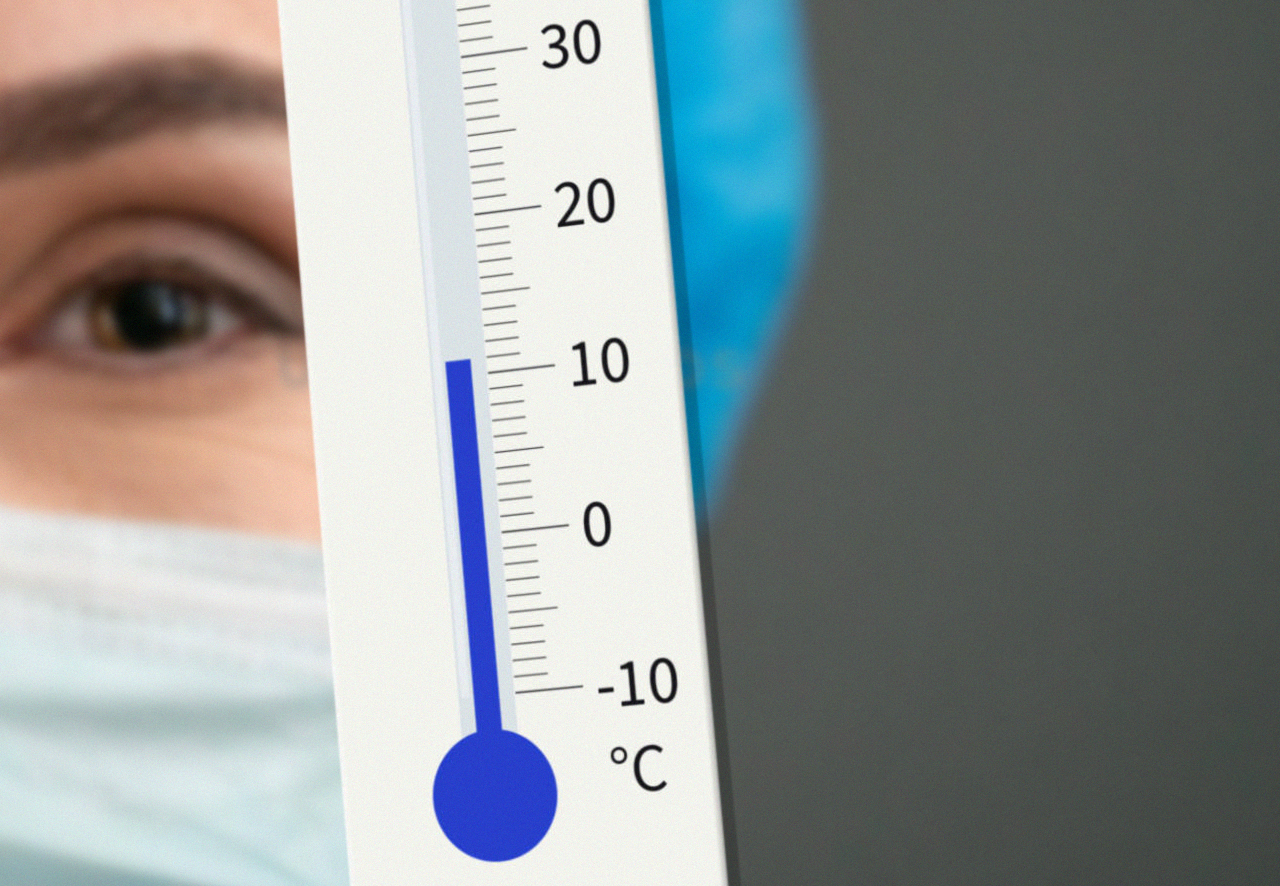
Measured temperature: 11 °C
